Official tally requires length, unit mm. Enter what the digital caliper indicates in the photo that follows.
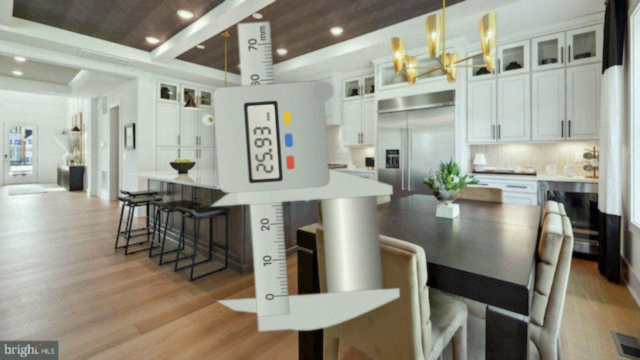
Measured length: 25.93 mm
